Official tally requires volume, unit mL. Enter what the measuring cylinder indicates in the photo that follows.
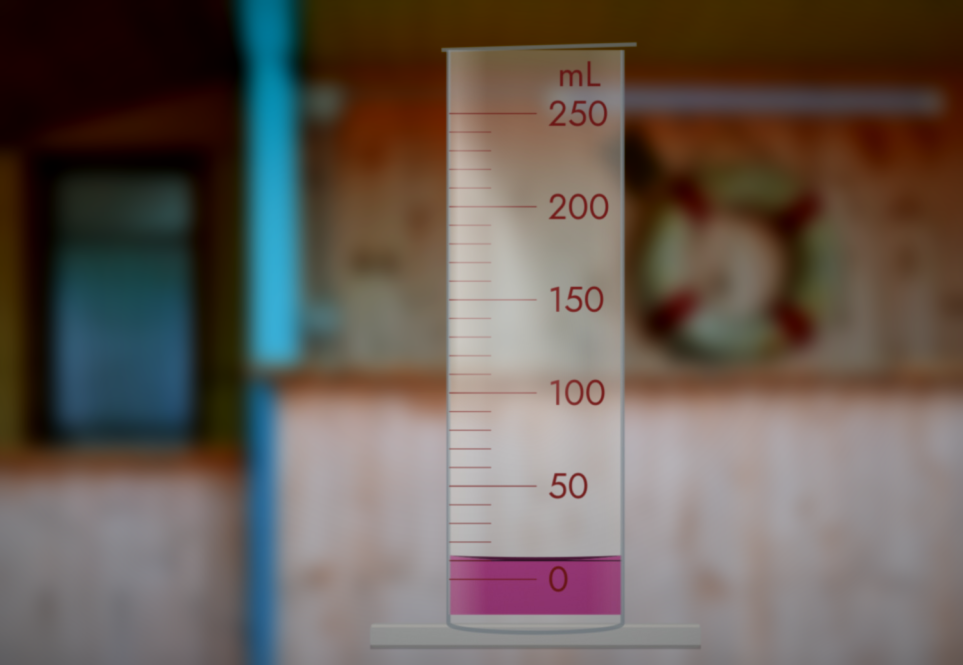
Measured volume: 10 mL
